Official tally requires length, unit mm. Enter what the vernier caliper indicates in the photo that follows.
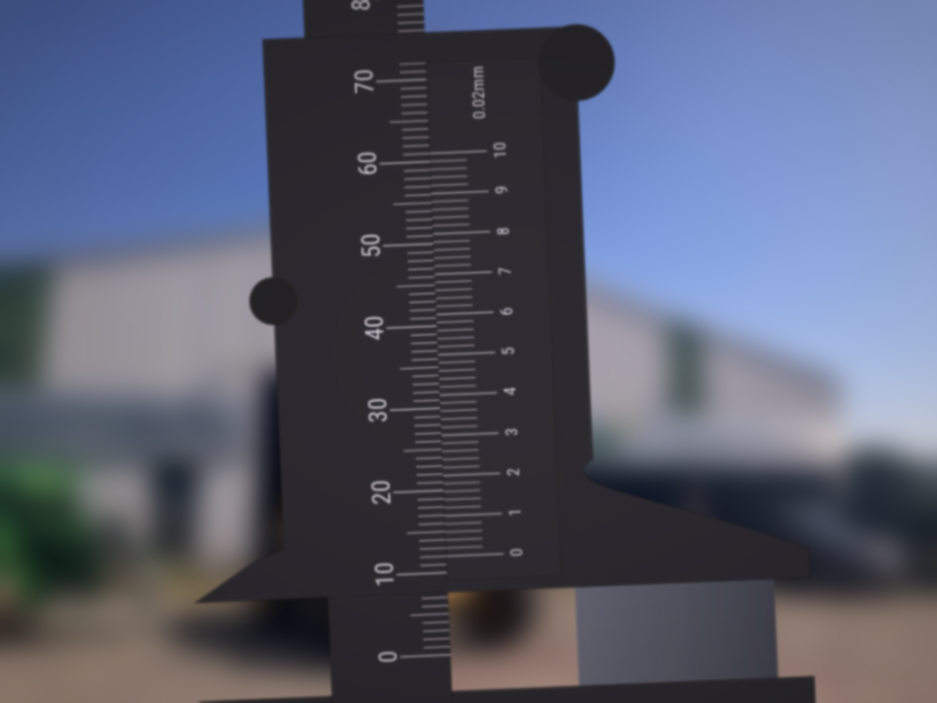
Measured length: 12.0 mm
